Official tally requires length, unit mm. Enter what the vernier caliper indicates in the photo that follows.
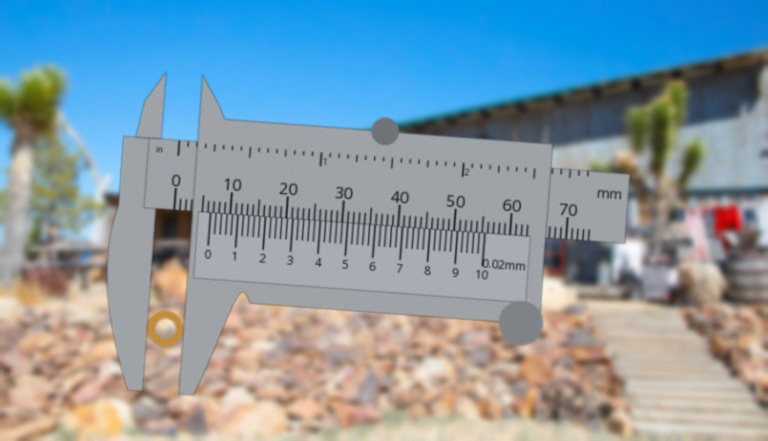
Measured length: 6.5 mm
